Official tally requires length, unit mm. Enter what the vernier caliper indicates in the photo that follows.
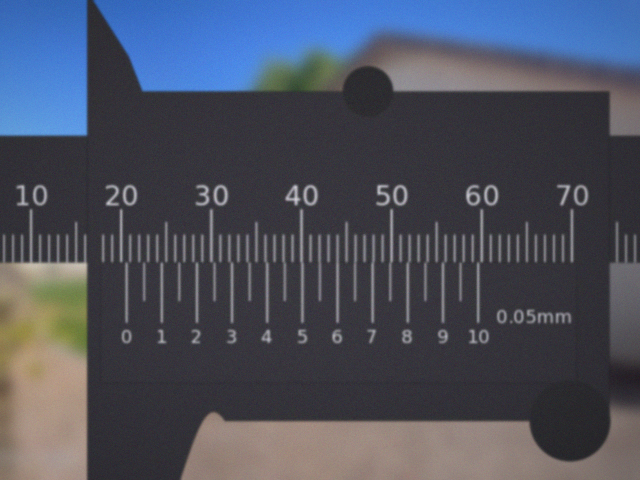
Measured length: 20.6 mm
